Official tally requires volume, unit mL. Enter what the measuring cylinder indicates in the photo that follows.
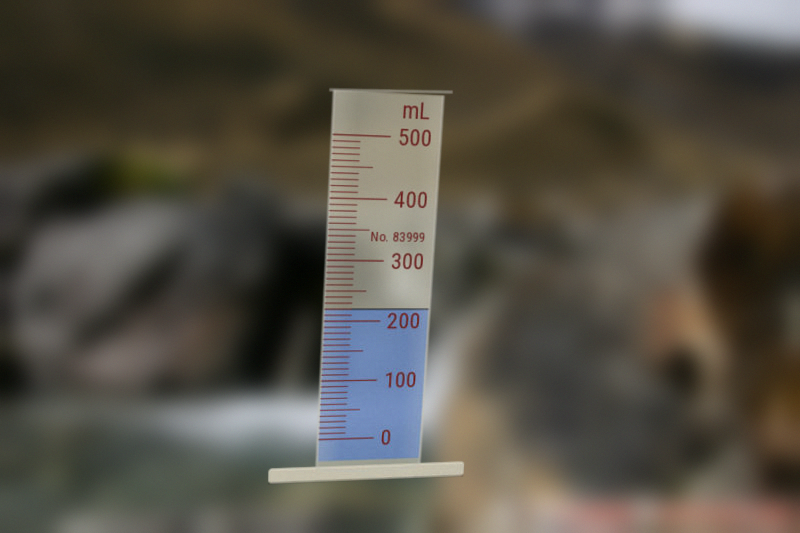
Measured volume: 220 mL
